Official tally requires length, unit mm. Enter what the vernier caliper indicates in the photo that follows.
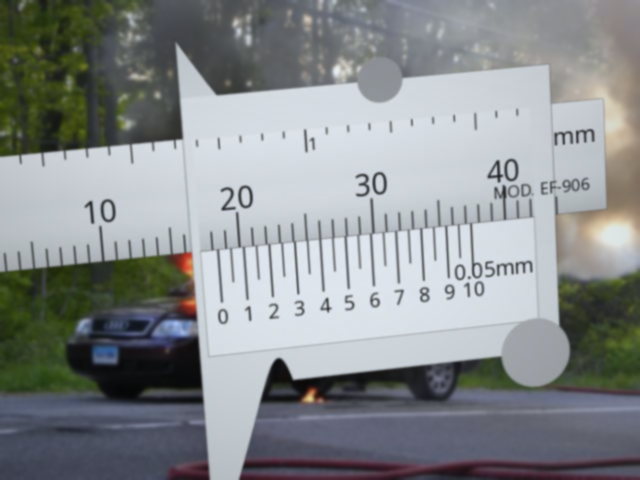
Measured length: 18.4 mm
